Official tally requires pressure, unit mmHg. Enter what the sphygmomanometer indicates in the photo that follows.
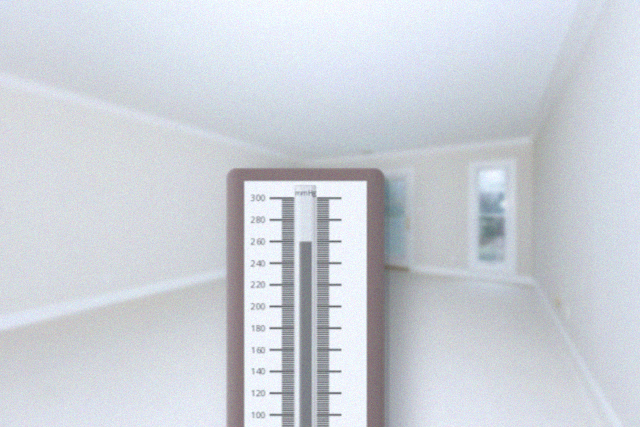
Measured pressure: 260 mmHg
